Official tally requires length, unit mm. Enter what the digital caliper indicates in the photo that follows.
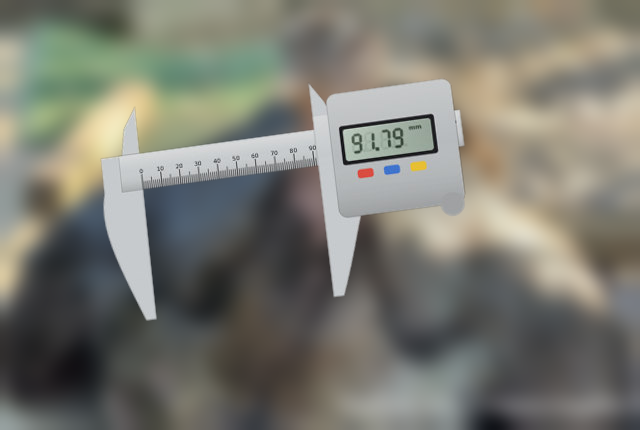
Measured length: 91.79 mm
